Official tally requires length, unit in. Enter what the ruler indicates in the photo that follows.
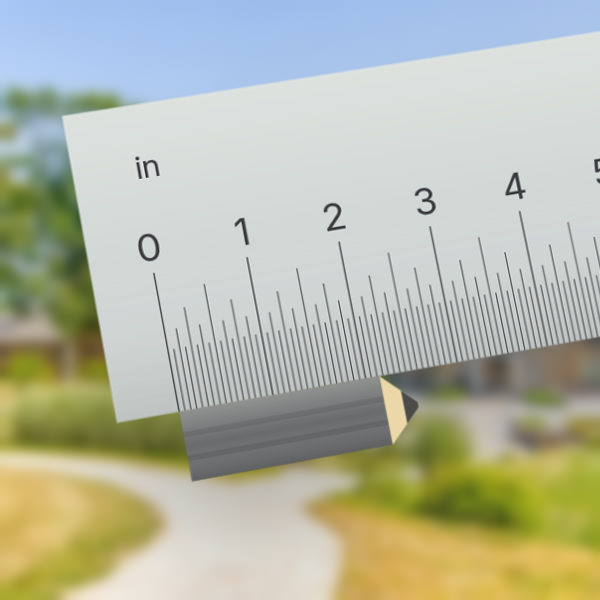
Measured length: 2.5 in
